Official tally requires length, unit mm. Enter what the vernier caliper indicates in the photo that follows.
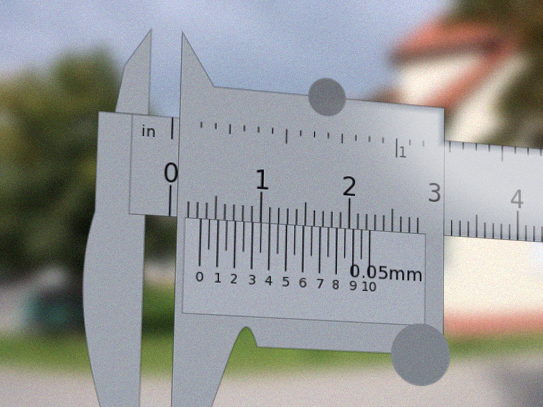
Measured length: 3.4 mm
